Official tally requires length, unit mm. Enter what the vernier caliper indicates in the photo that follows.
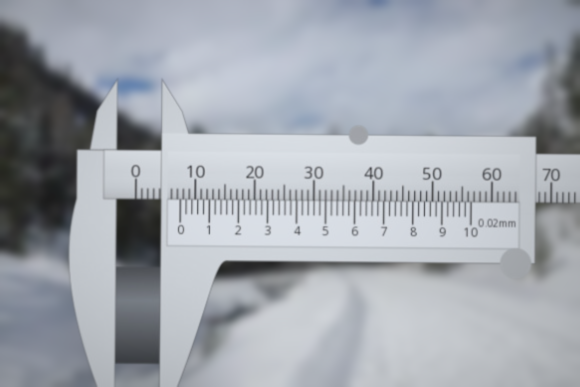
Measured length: 7.5 mm
